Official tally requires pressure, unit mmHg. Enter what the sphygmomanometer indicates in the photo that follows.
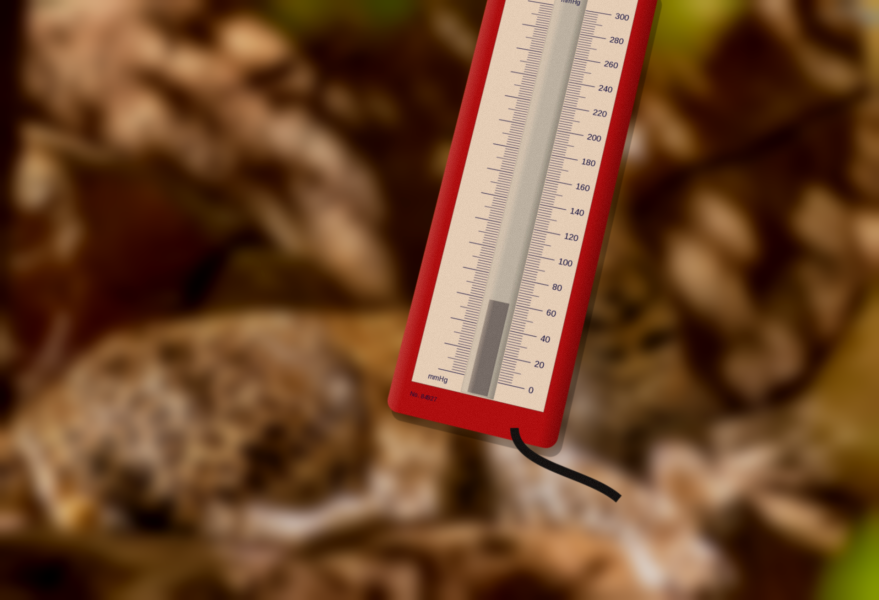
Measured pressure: 60 mmHg
